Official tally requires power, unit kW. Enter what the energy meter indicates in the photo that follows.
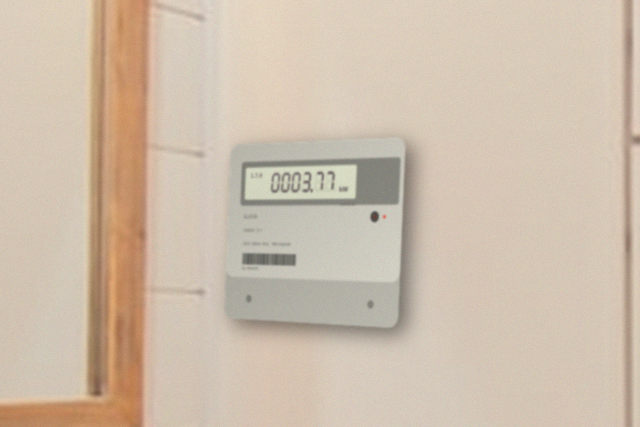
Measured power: 3.77 kW
